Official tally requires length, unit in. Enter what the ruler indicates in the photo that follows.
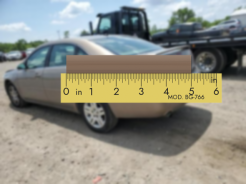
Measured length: 5 in
